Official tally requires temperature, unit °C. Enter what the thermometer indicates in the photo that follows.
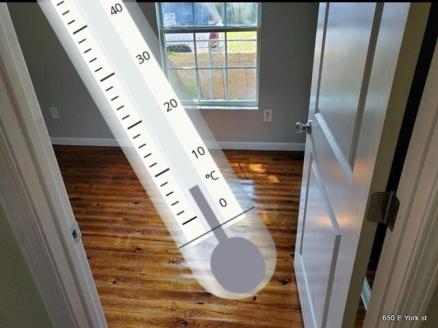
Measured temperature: 5 °C
